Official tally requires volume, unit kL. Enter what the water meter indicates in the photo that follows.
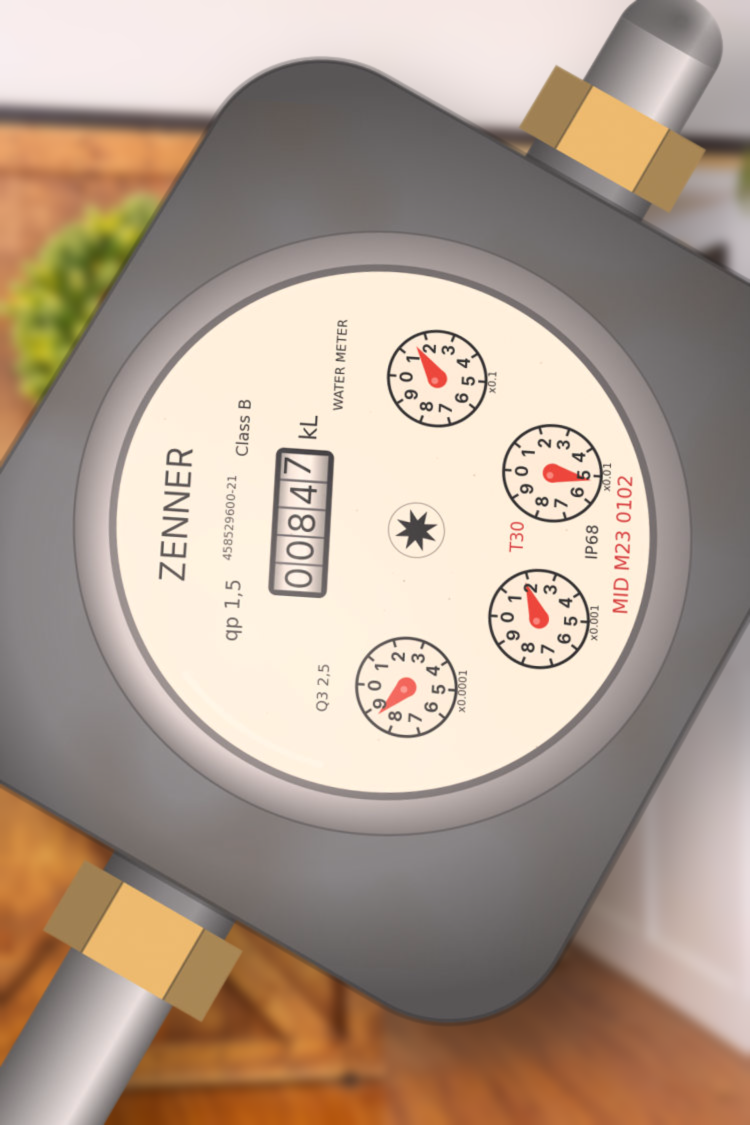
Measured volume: 847.1518 kL
